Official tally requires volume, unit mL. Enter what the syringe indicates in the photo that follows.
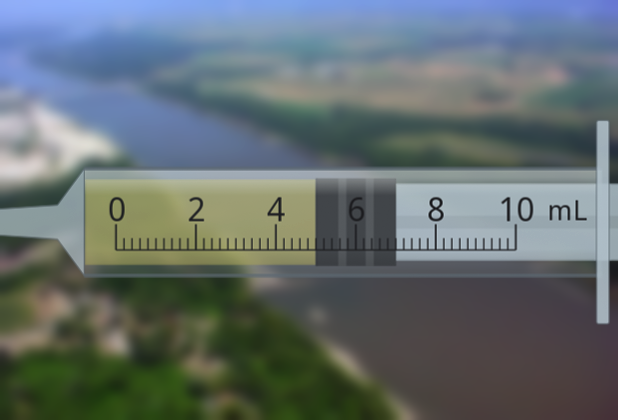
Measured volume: 5 mL
